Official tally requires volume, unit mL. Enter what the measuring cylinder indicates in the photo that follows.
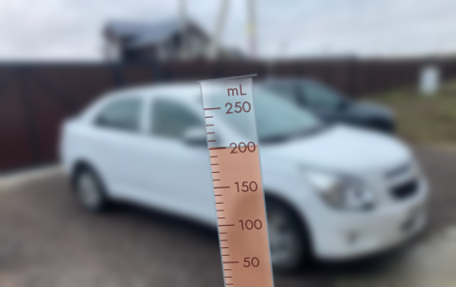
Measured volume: 200 mL
